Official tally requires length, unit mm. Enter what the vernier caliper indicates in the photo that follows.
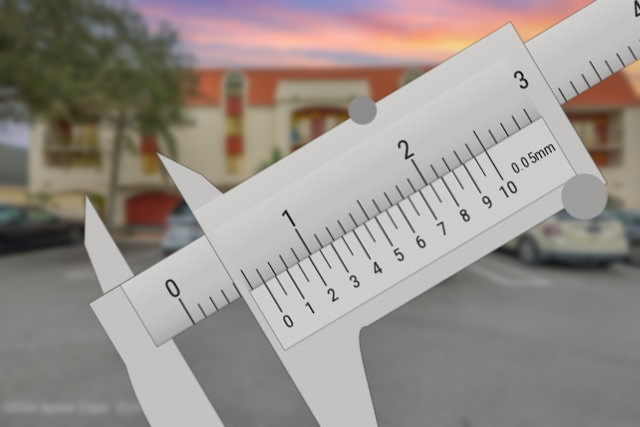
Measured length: 6.0 mm
